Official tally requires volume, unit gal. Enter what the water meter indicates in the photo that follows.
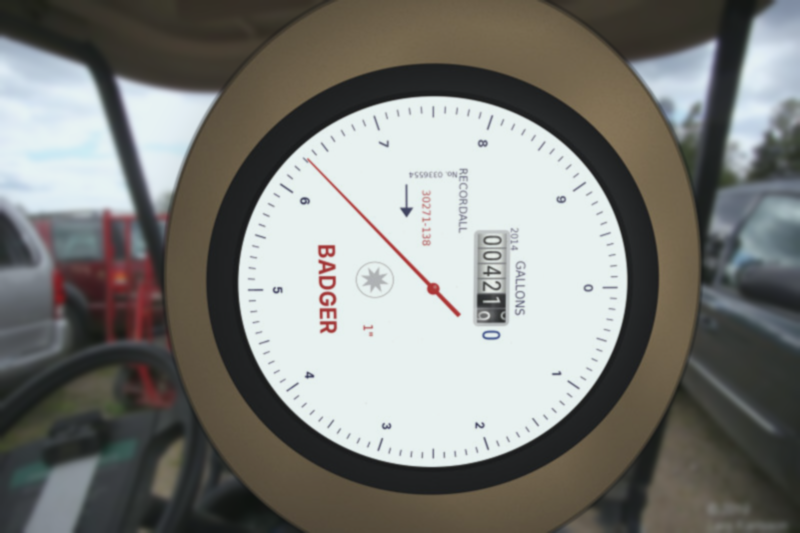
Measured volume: 42186.3 gal
